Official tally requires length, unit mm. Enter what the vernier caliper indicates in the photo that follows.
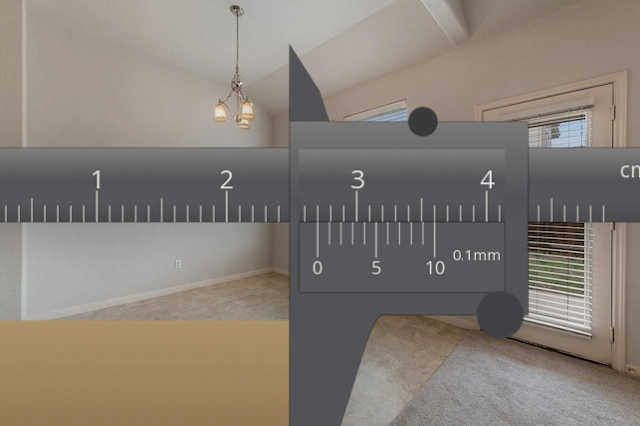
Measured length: 27.0 mm
